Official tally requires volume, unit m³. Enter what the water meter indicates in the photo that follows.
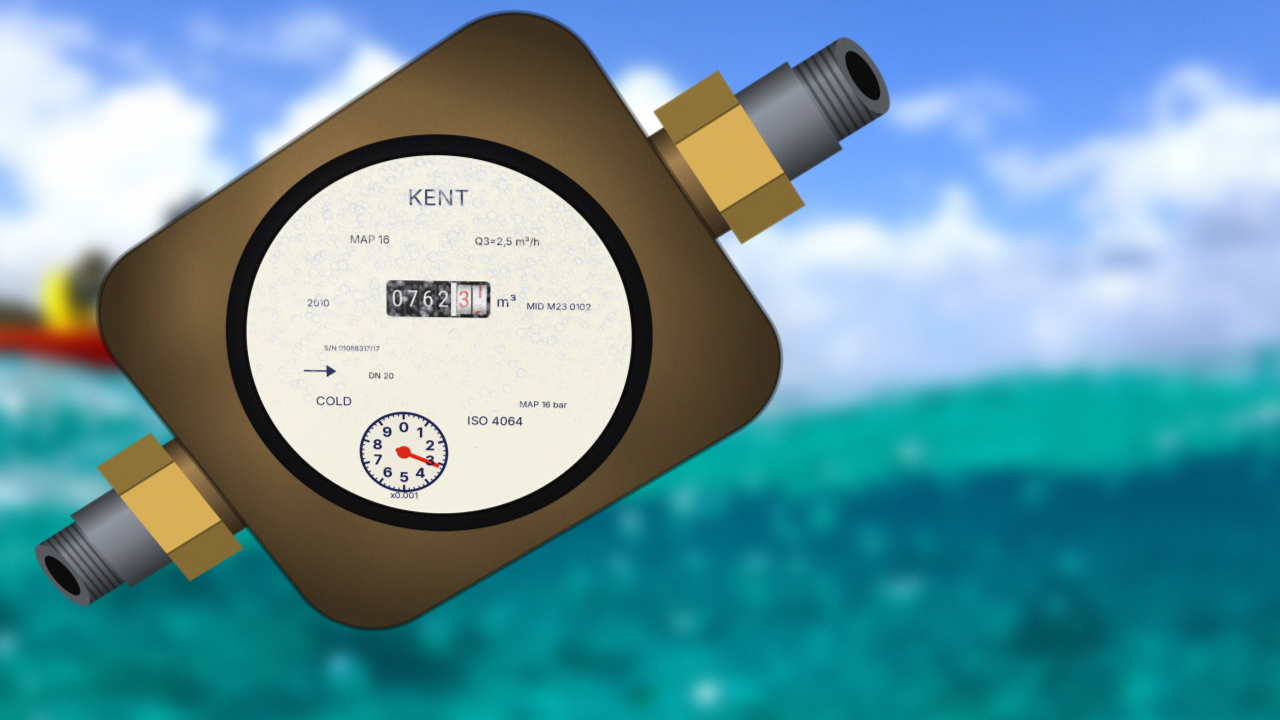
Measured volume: 762.313 m³
